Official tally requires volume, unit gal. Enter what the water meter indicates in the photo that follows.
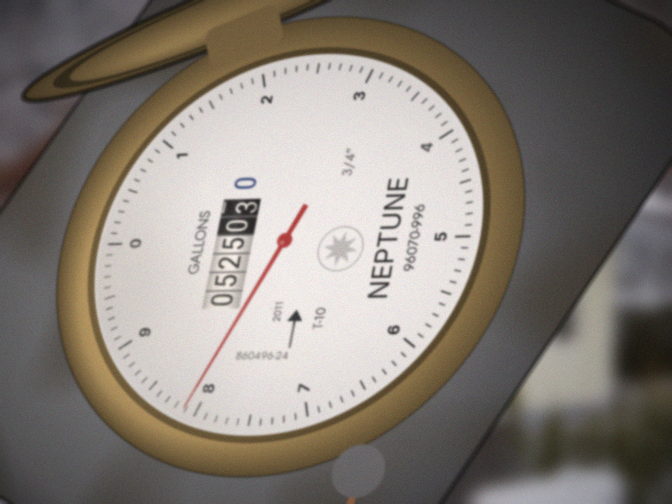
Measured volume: 525028.1 gal
